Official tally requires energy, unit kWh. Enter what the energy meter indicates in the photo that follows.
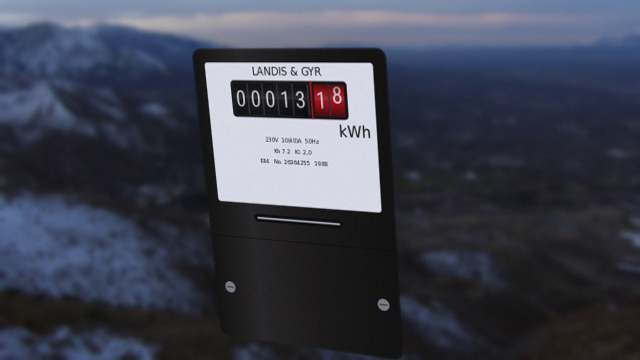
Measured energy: 13.18 kWh
